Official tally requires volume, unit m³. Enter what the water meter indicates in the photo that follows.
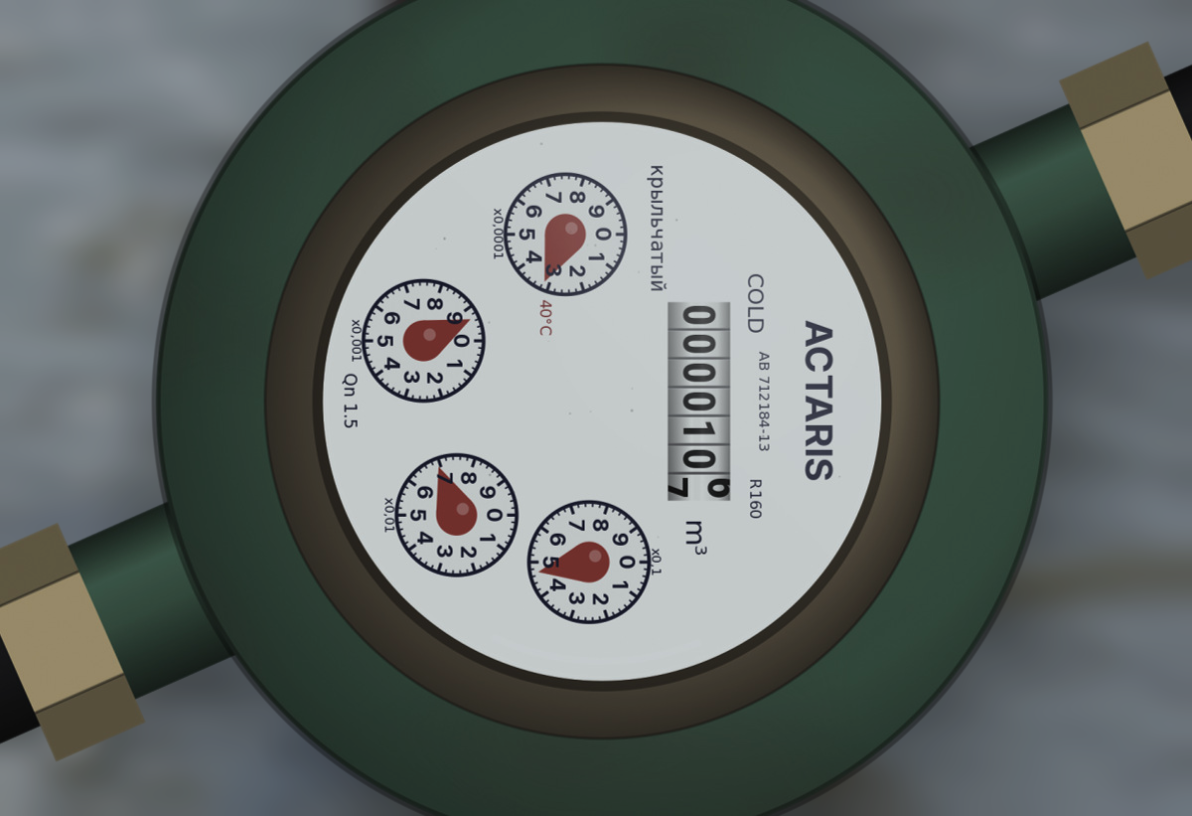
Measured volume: 106.4693 m³
